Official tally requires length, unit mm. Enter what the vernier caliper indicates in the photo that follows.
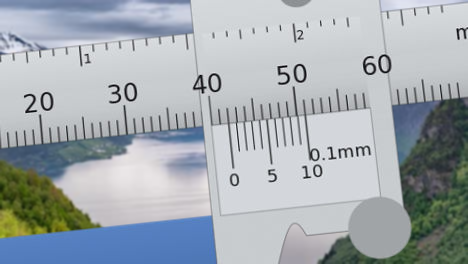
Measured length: 42.0 mm
